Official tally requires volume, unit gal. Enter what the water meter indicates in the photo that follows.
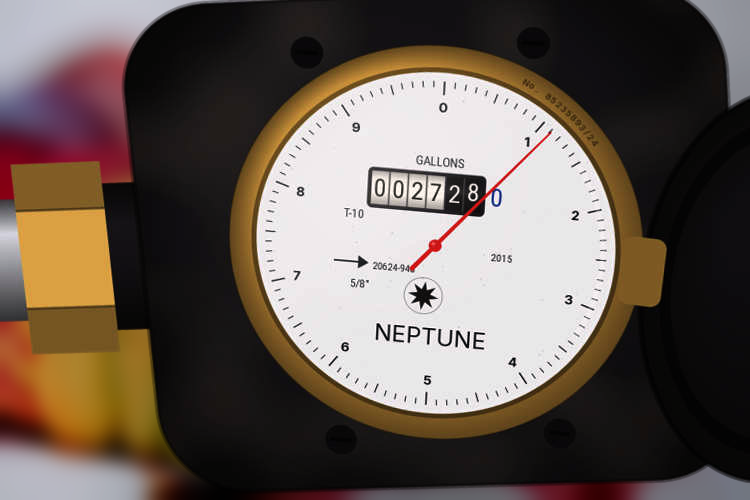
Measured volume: 27281.1 gal
